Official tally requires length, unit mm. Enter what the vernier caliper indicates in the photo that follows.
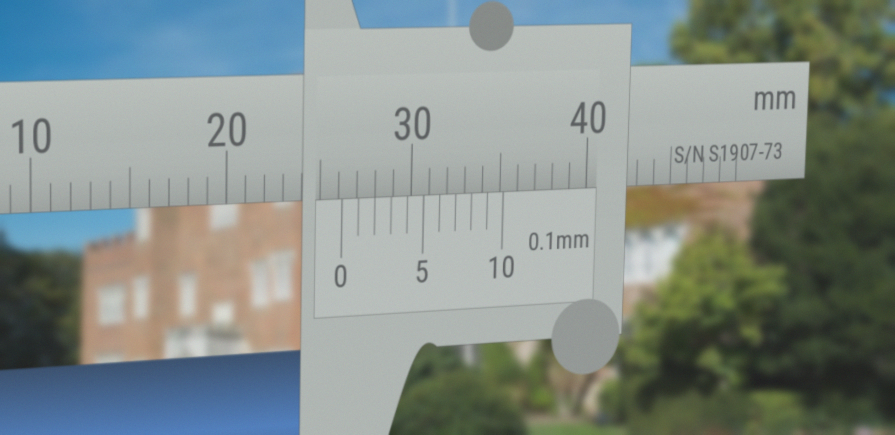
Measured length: 26.2 mm
